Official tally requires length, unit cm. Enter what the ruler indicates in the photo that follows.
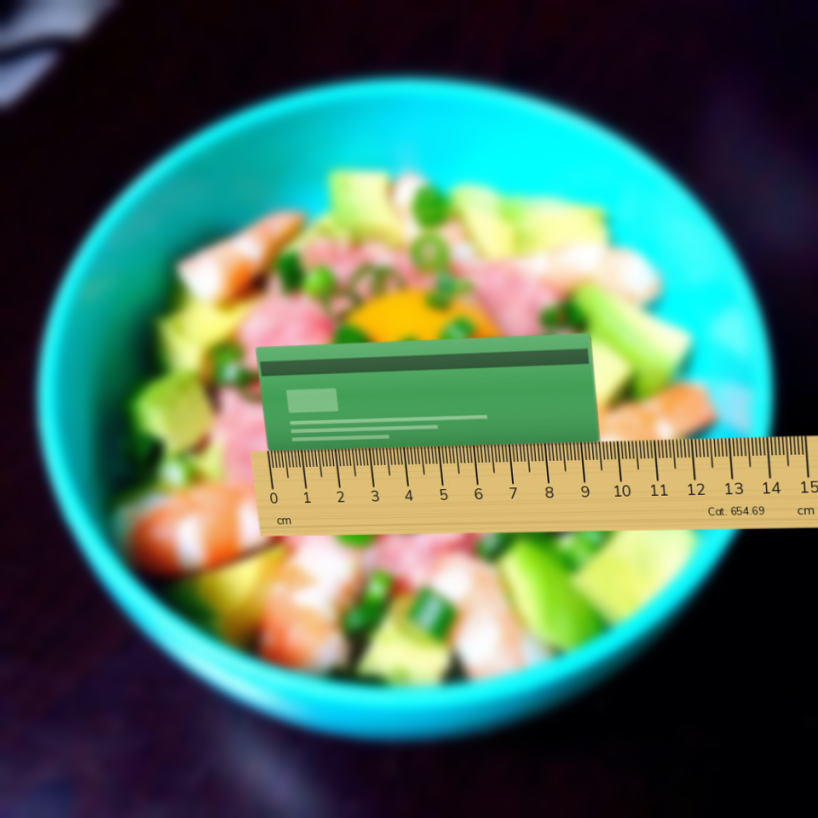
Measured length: 9.5 cm
